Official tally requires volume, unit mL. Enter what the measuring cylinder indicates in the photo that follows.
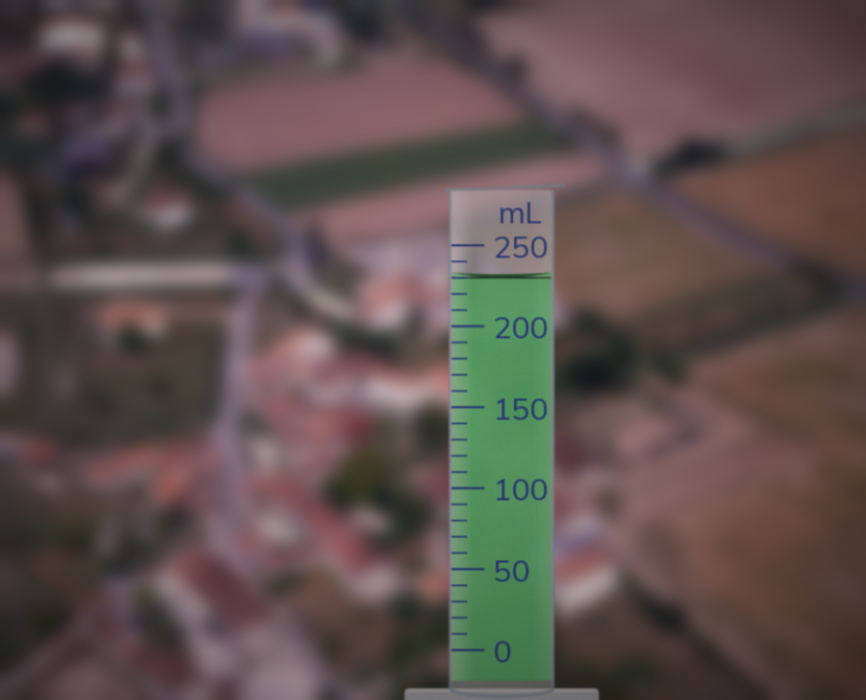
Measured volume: 230 mL
